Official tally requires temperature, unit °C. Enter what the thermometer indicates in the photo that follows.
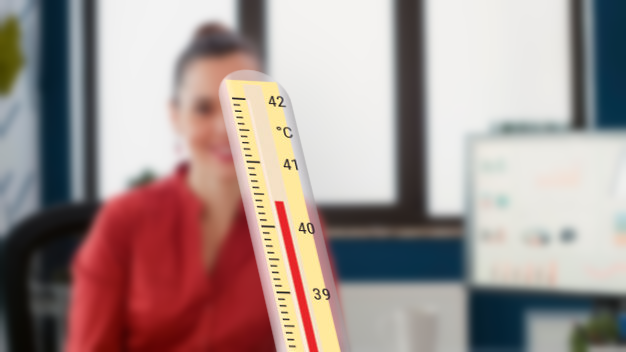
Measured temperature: 40.4 °C
